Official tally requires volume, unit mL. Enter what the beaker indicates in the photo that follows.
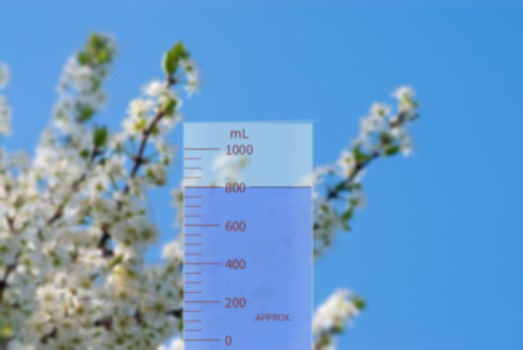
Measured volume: 800 mL
